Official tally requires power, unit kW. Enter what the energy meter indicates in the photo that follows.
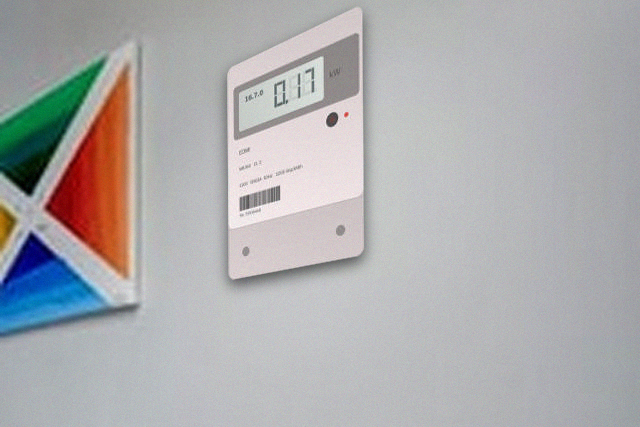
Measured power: 0.17 kW
